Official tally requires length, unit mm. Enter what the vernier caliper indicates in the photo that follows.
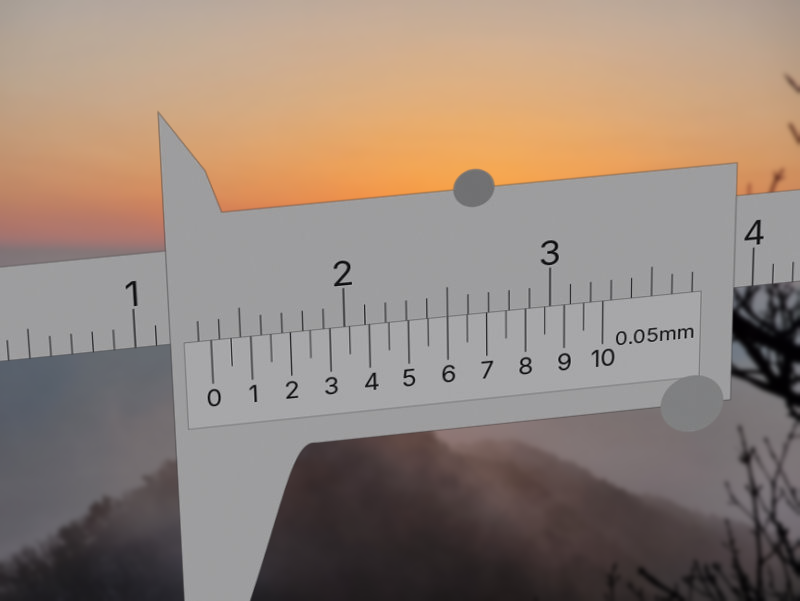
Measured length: 13.6 mm
